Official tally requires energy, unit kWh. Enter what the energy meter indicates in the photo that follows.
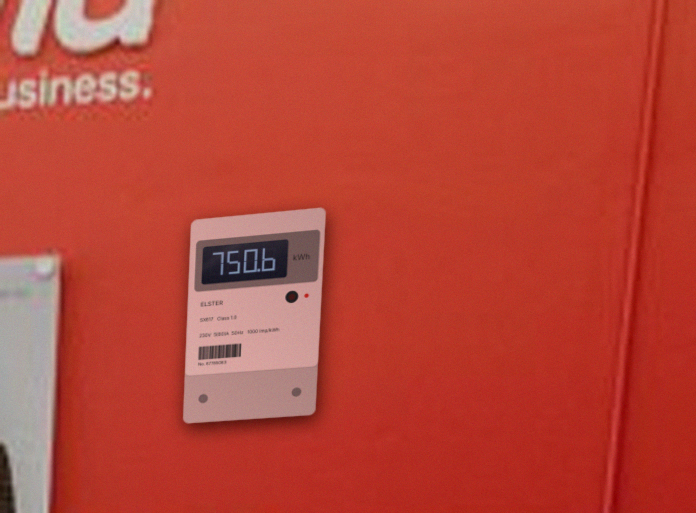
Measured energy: 750.6 kWh
